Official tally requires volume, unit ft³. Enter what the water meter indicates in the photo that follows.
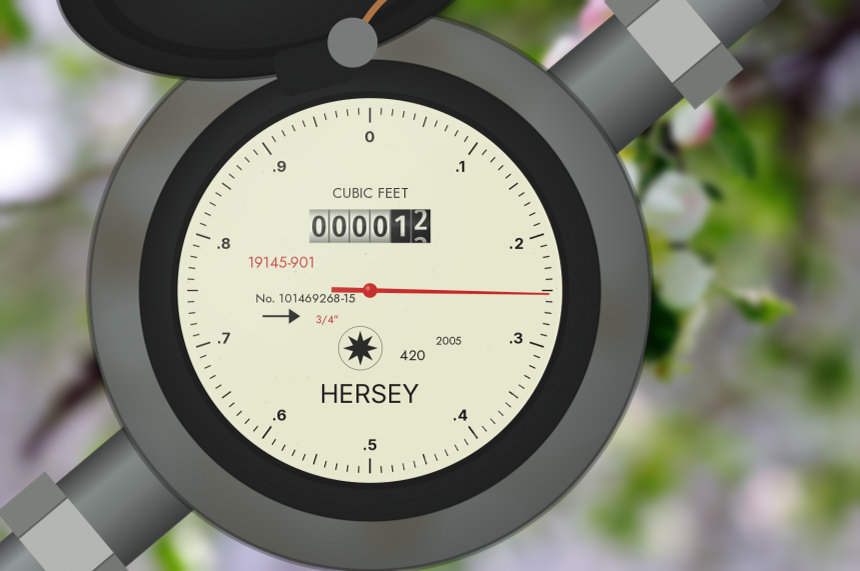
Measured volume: 12.25 ft³
